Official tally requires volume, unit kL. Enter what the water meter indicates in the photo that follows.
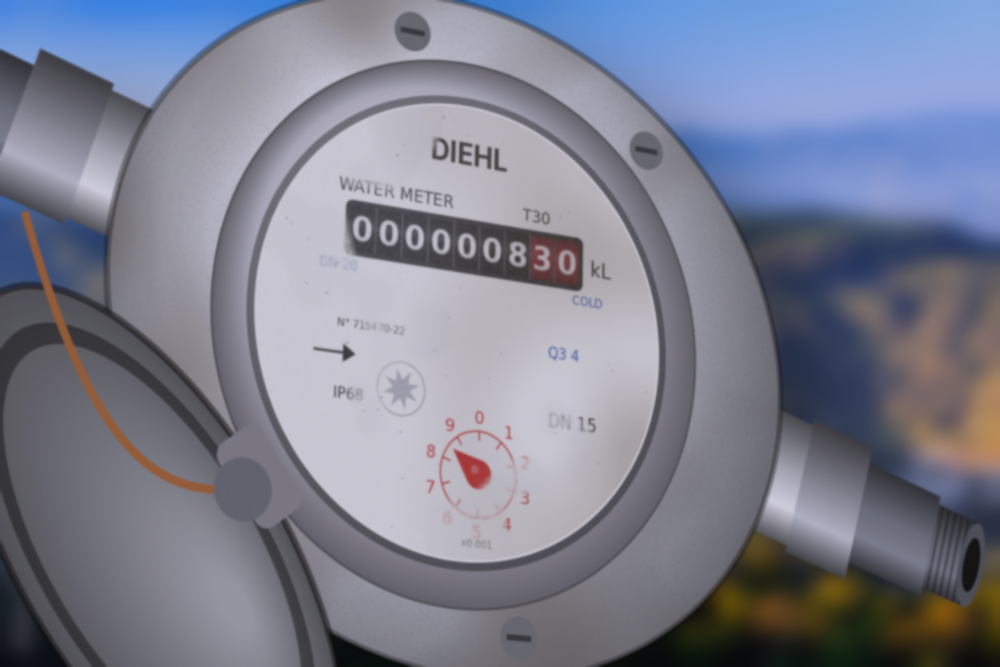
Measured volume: 8.308 kL
